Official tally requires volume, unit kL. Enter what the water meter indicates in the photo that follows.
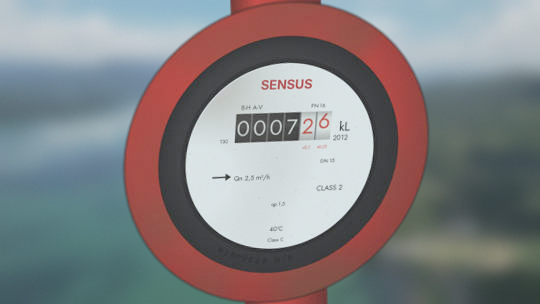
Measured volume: 7.26 kL
